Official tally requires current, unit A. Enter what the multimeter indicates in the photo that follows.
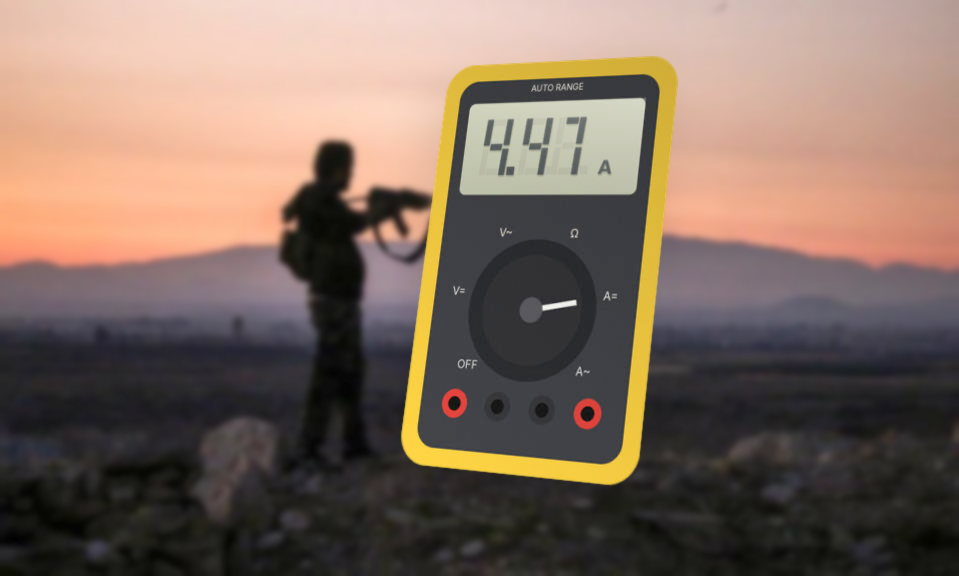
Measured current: 4.47 A
